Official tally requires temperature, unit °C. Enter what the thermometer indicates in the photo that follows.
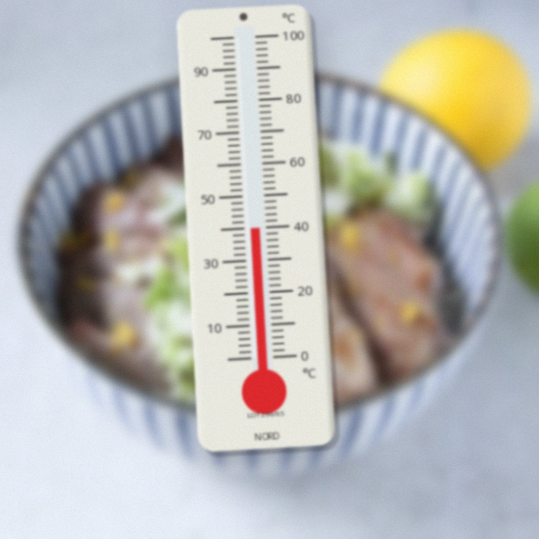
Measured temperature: 40 °C
